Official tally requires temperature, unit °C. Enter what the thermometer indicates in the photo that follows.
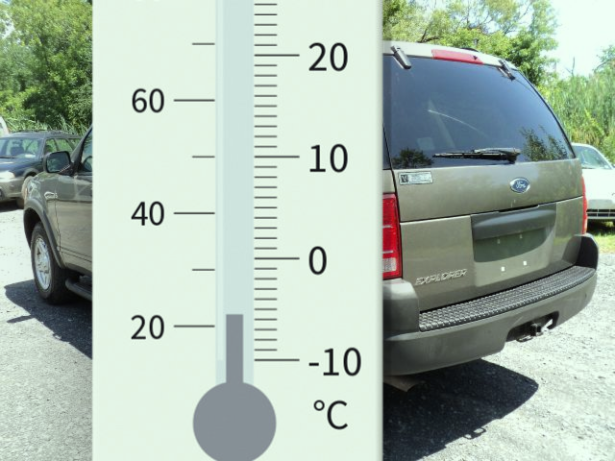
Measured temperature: -5.5 °C
